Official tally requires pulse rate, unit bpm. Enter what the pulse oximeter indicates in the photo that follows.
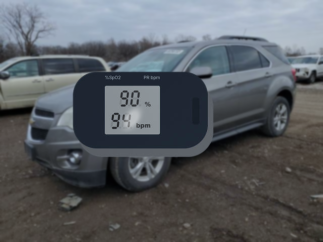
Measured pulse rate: 94 bpm
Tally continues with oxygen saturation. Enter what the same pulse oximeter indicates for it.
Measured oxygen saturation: 90 %
